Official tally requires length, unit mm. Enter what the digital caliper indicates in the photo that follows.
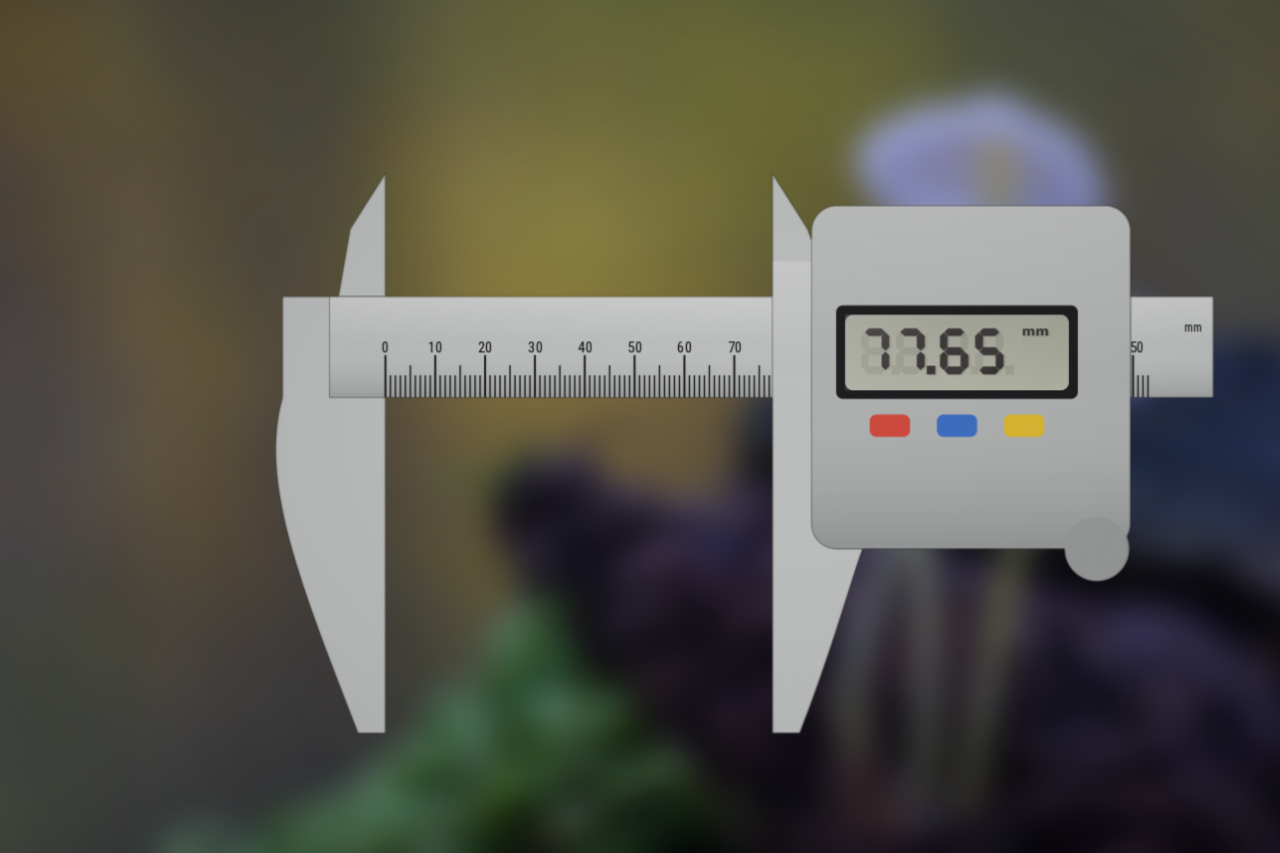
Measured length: 77.65 mm
